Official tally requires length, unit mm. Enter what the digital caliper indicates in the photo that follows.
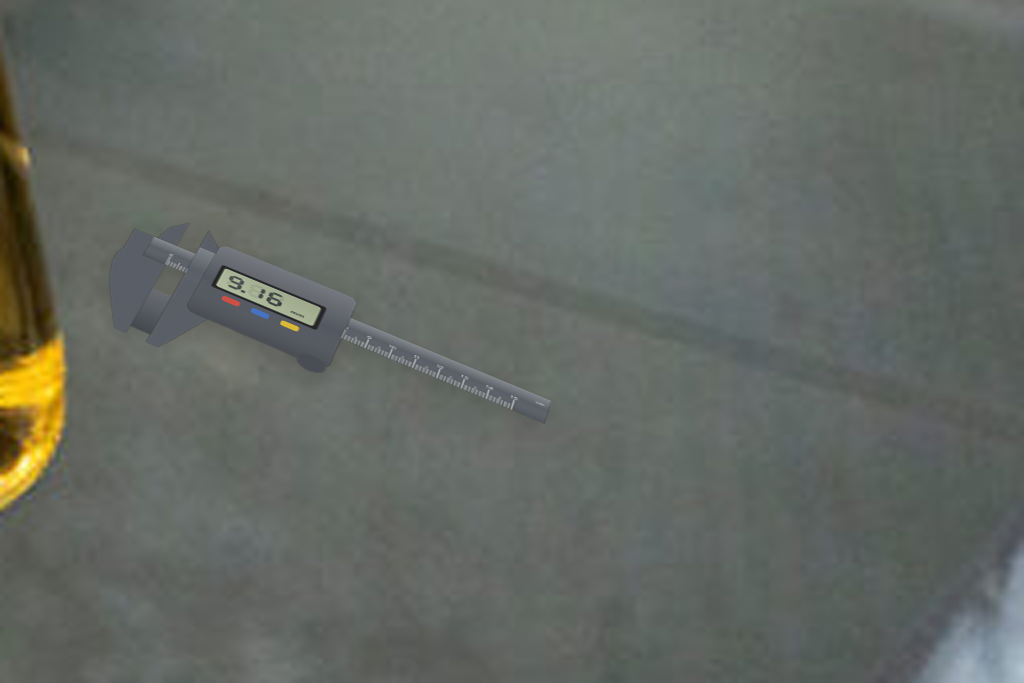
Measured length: 9.16 mm
